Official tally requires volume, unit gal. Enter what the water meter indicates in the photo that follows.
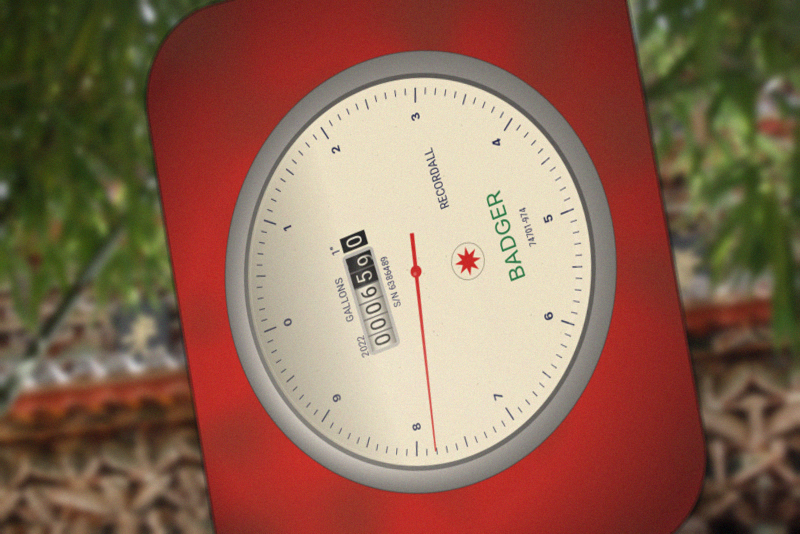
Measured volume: 6587.8 gal
